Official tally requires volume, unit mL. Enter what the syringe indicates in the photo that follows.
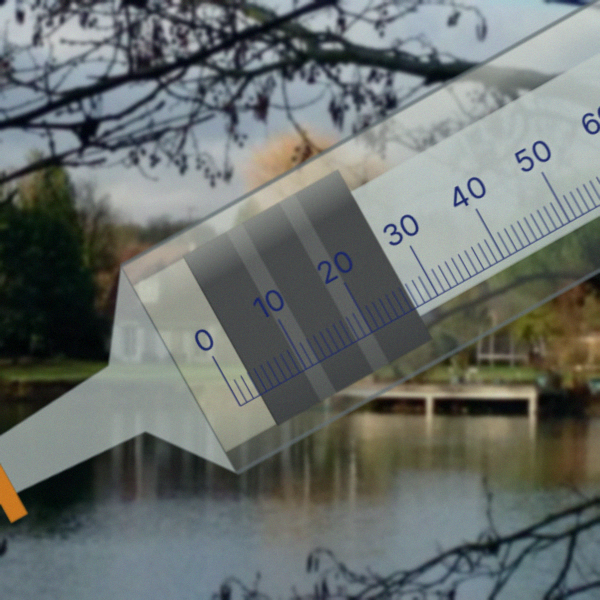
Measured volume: 3 mL
